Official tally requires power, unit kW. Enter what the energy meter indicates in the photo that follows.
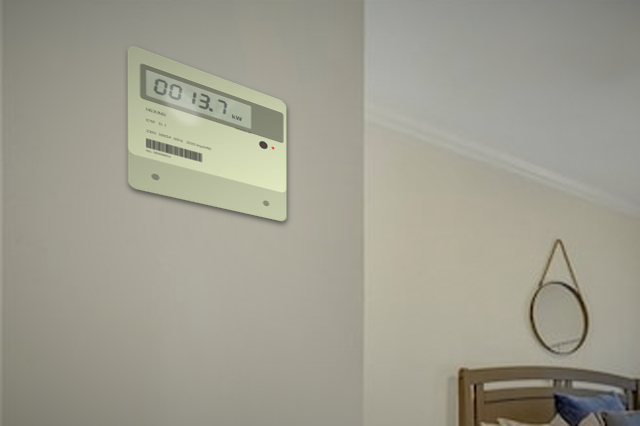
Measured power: 13.7 kW
